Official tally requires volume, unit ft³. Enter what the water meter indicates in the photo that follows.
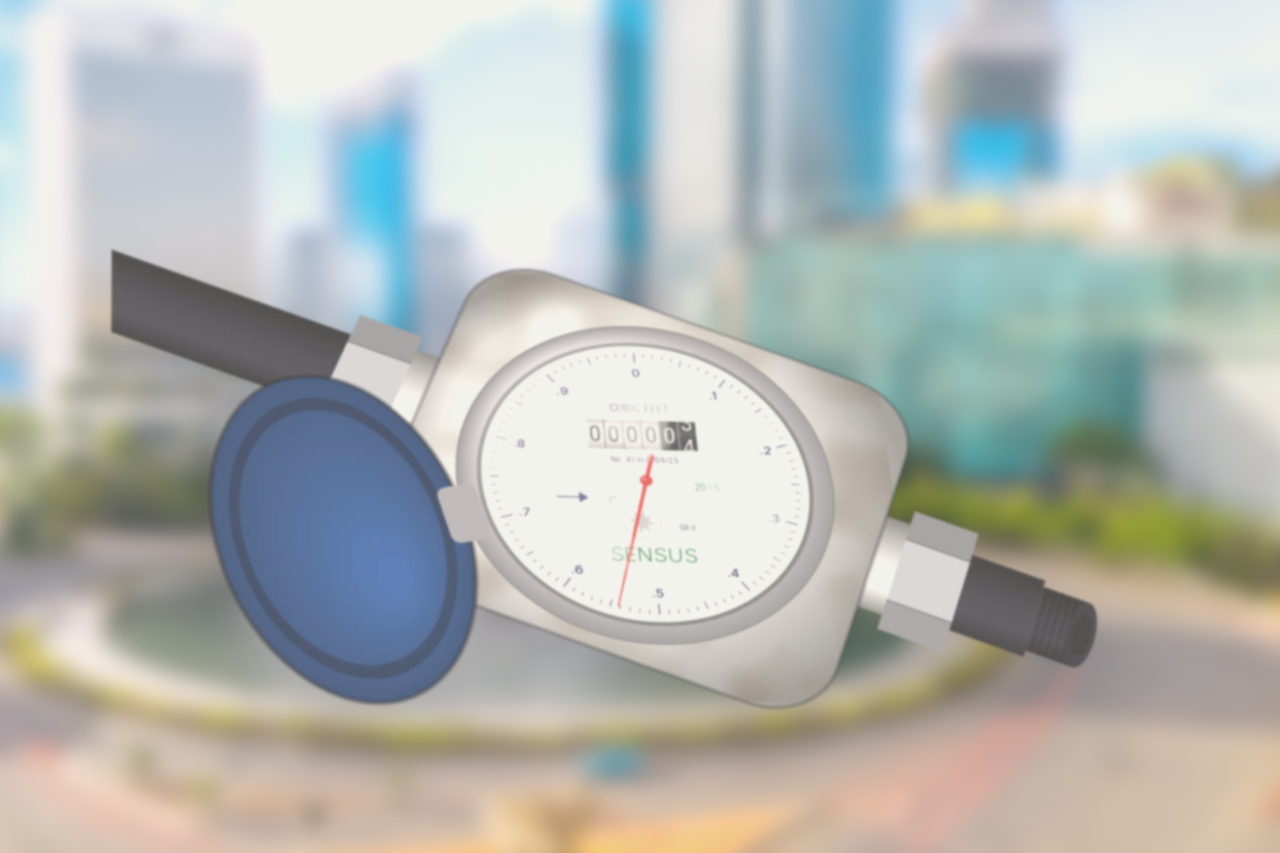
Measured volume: 3.54 ft³
